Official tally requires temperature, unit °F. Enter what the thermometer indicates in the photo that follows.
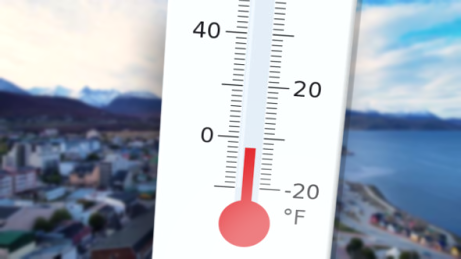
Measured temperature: -4 °F
